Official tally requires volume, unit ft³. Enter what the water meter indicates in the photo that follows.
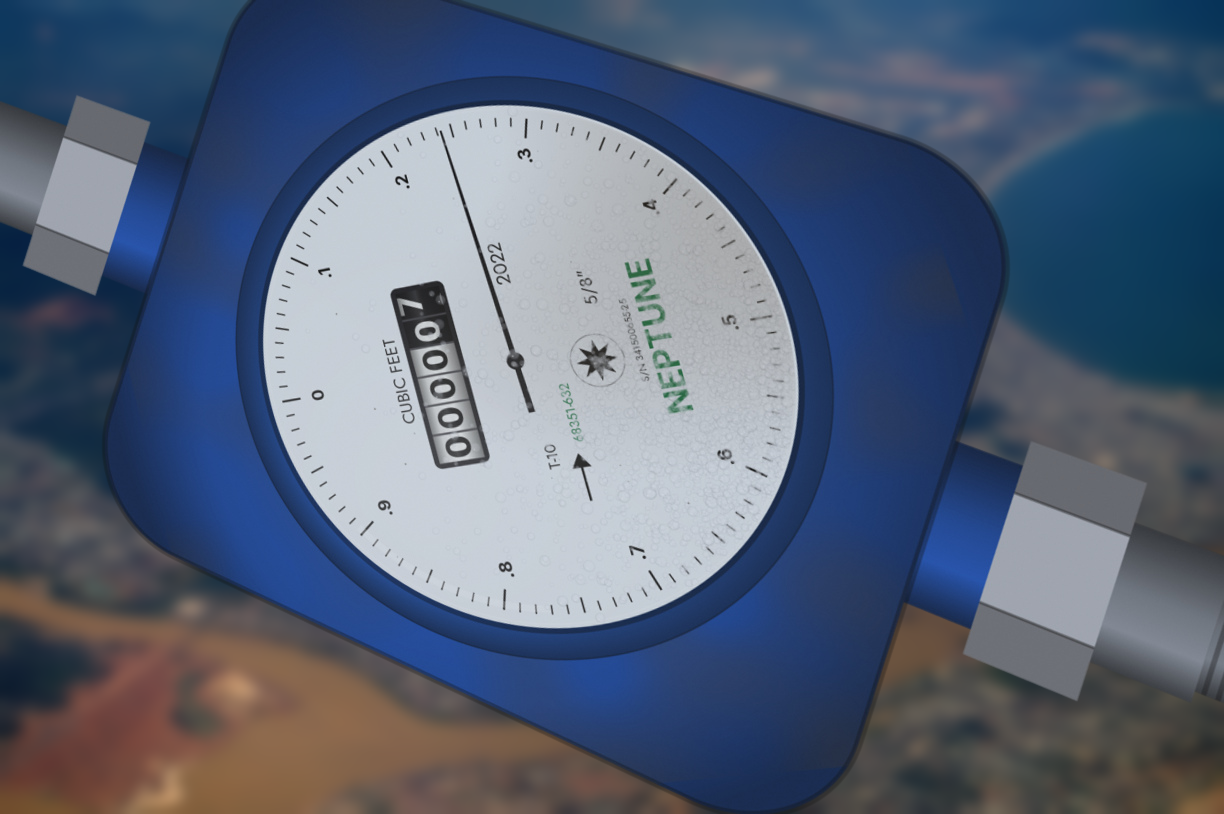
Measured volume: 7.24 ft³
